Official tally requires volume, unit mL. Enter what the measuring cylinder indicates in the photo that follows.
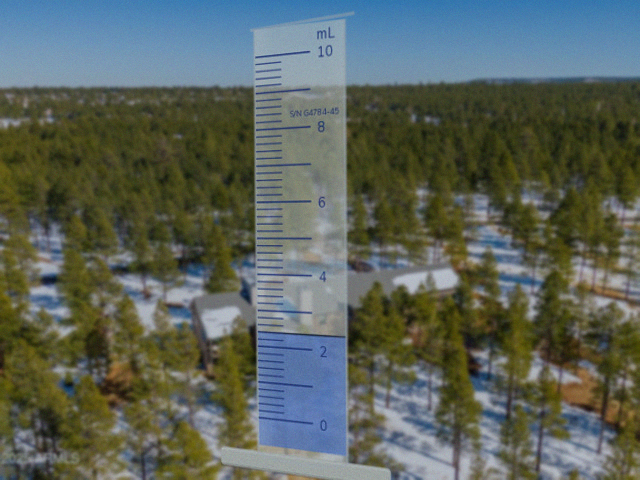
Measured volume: 2.4 mL
